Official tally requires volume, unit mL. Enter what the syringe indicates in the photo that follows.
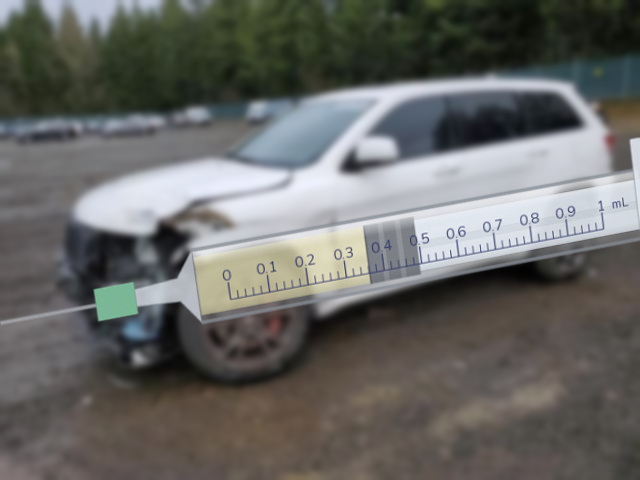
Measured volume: 0.36 mL
